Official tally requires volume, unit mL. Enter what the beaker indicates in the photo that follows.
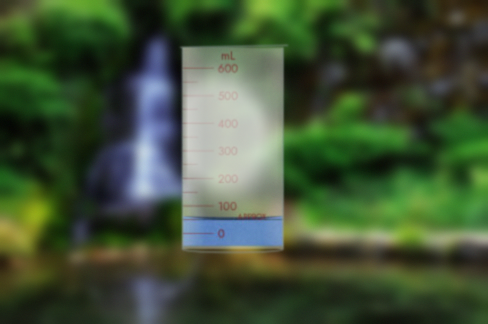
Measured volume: 50 mL
